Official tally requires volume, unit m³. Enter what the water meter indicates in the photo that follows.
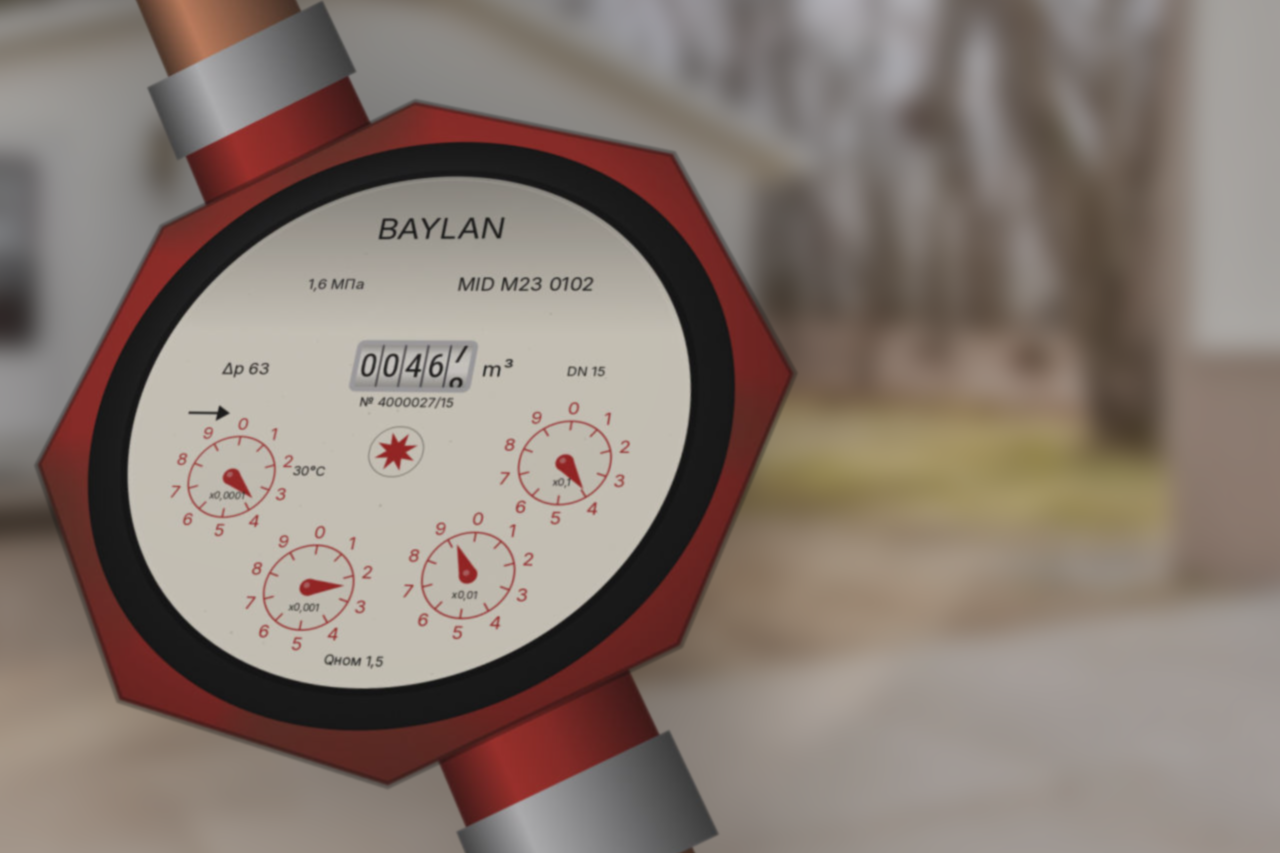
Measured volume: 467.3923 m³
